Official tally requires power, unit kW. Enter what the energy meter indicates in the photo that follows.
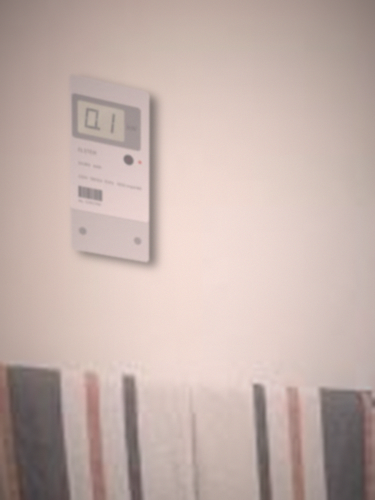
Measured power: 0.1 kW
